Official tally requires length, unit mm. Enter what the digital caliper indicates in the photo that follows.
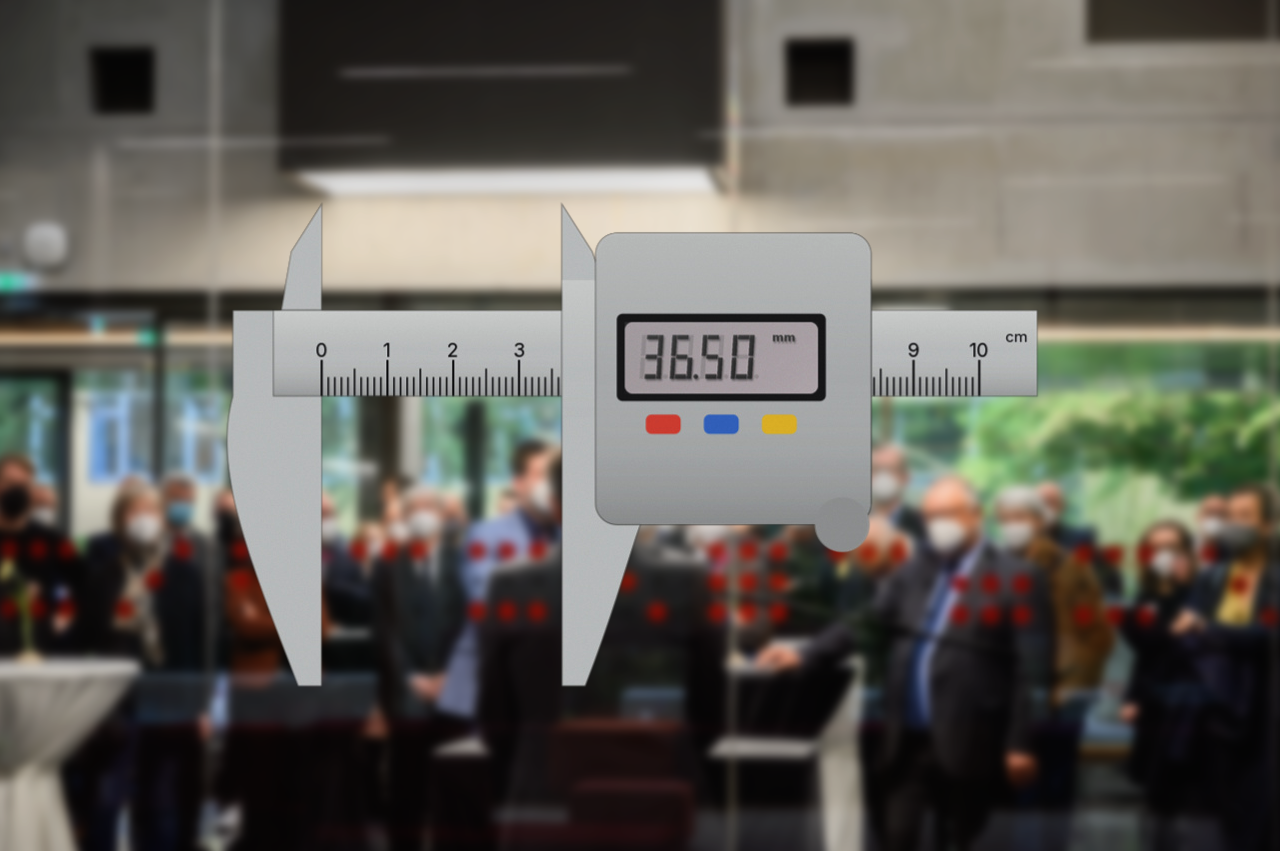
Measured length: 36.50 mm
